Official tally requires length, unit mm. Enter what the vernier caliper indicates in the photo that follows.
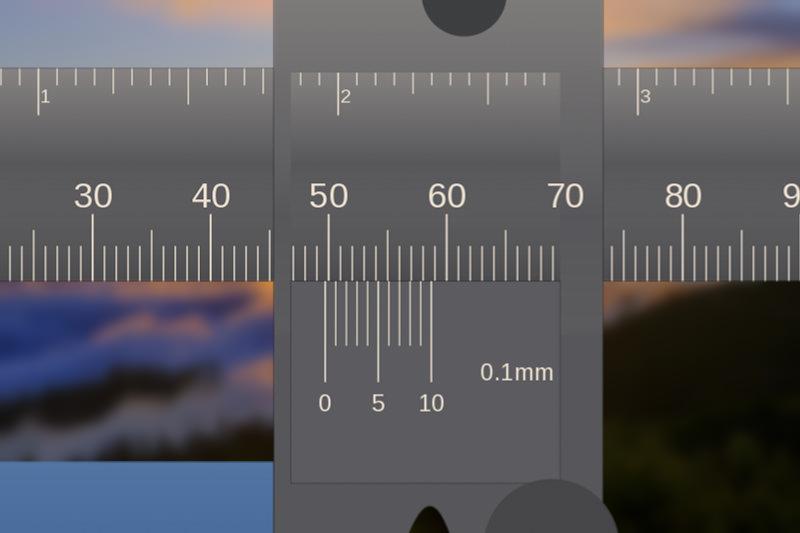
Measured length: 49.7 mm
